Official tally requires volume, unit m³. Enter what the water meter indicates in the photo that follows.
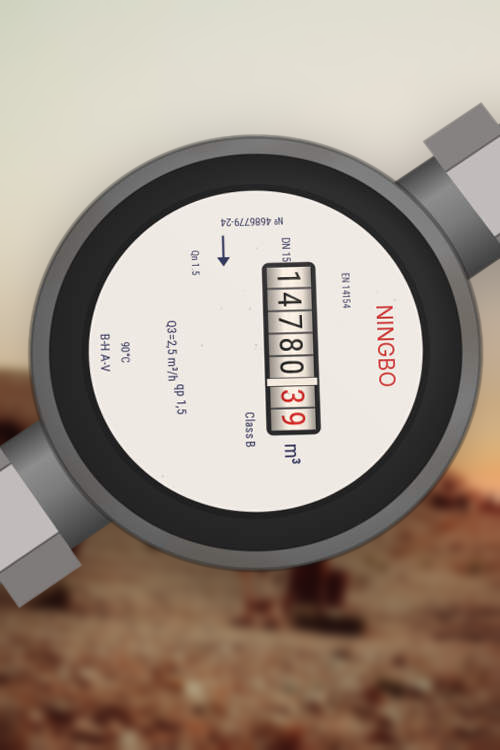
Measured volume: 14780.39 m³
